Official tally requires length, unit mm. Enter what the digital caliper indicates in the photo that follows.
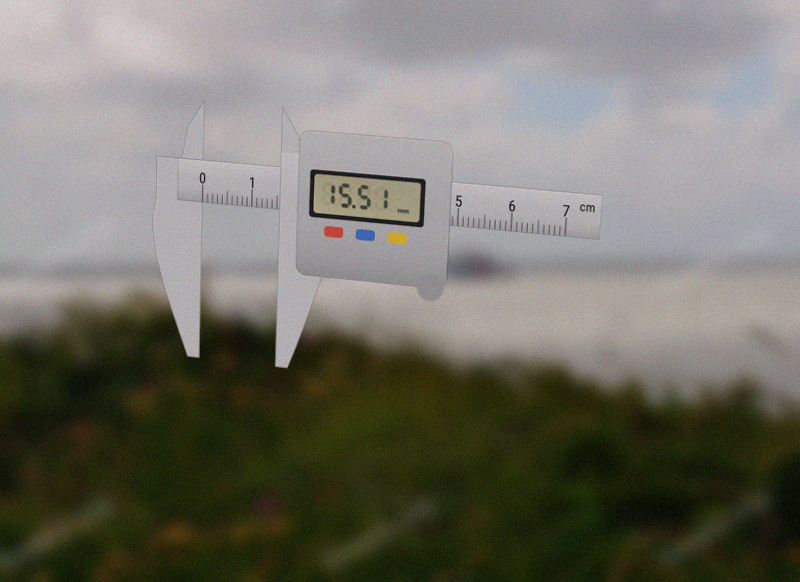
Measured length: 15.51 mm
